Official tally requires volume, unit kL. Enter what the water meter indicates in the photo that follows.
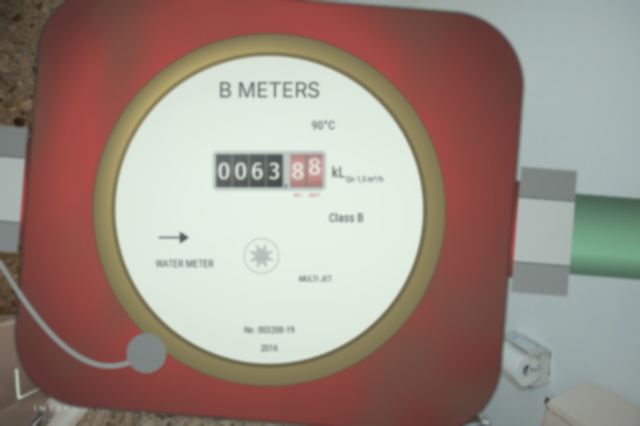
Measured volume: 63.88 kL
